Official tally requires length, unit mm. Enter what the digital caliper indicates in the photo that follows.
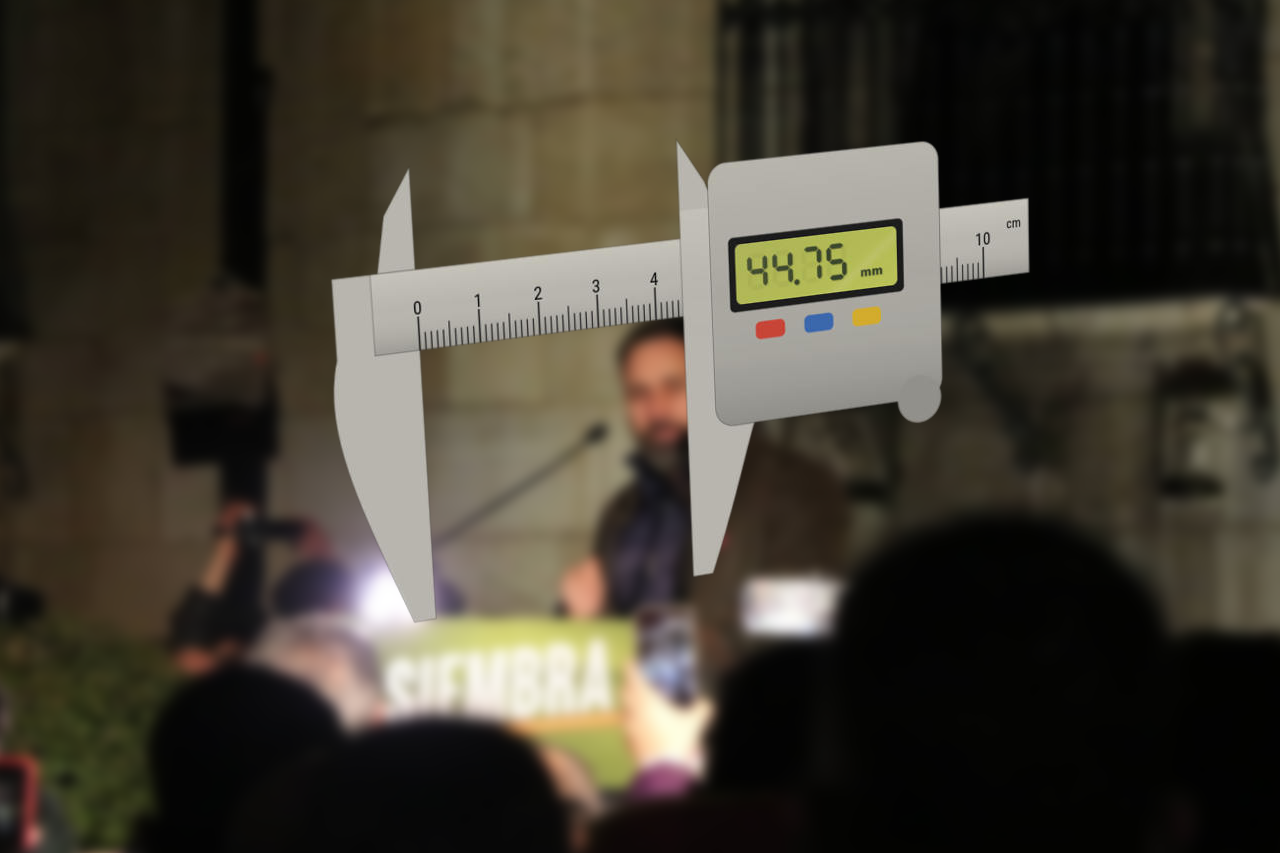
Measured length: 44.75 mm
